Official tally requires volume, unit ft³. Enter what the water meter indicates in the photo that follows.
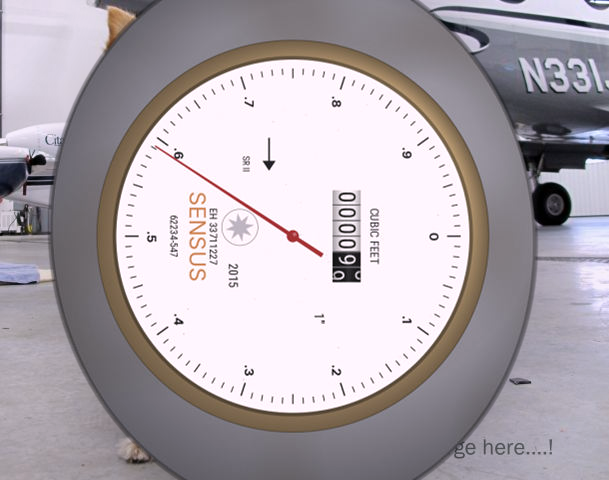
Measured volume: 98.59 ft³
